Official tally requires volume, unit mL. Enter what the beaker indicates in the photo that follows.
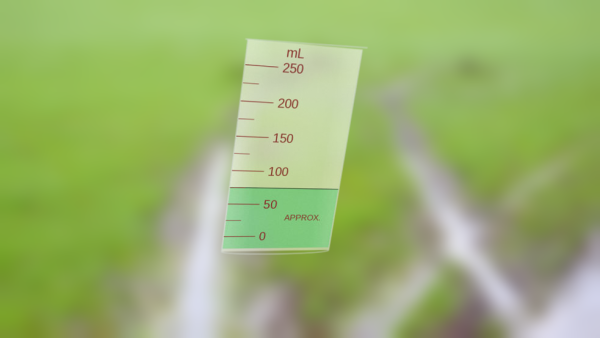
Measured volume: 75 mL
